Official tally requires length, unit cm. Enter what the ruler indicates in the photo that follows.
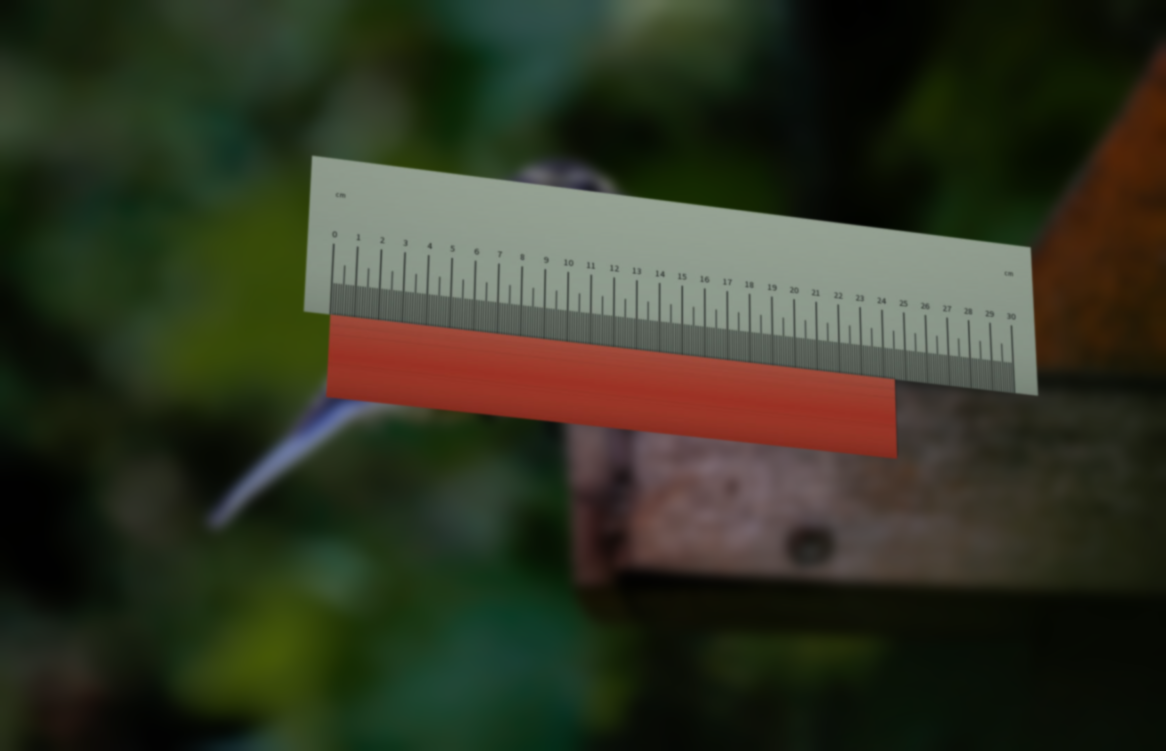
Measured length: 24.5 cm
